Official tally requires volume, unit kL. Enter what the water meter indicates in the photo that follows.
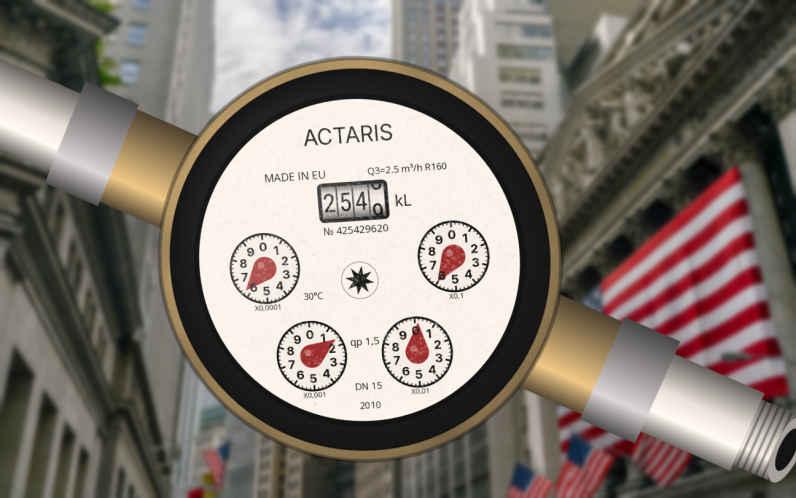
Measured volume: 2548.6016 kL
